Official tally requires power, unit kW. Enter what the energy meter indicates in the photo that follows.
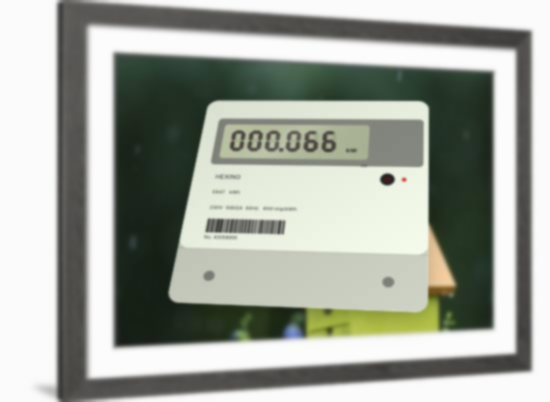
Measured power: 0.066 kW
